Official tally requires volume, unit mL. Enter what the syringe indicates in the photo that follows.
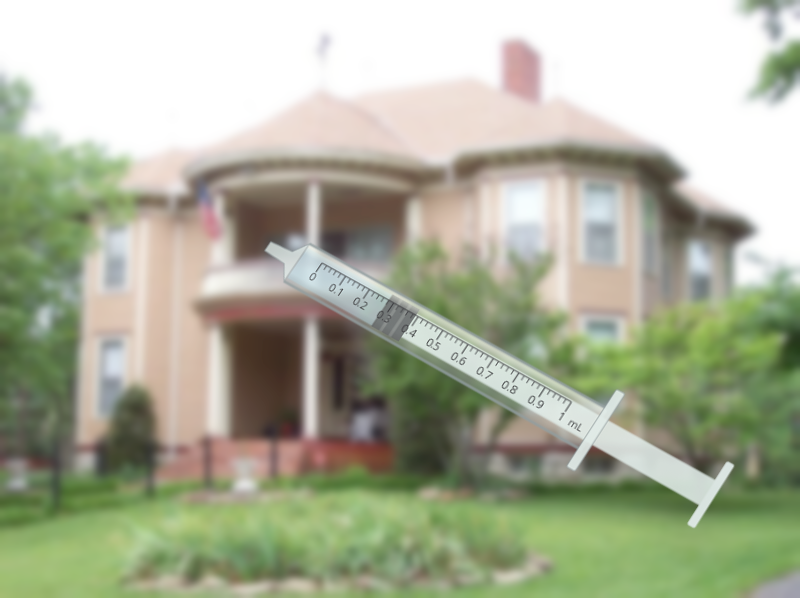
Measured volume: 0.28 mL
